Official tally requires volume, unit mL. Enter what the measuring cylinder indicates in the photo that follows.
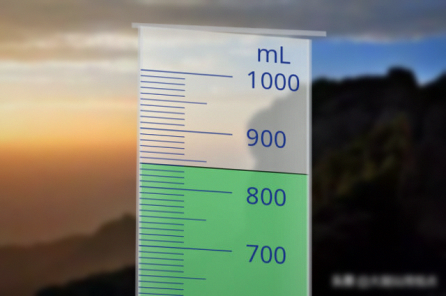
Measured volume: 840 mL
